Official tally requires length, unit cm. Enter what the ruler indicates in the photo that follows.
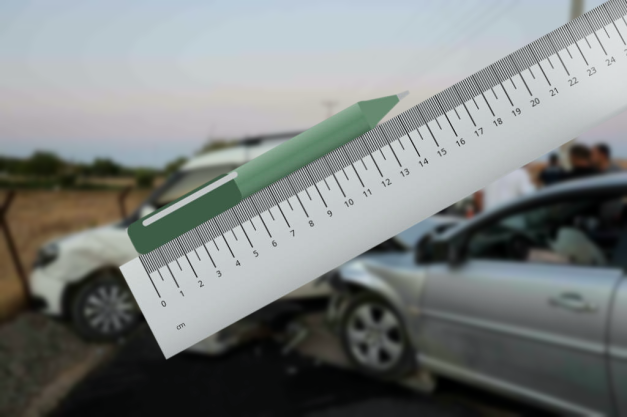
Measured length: 15 cm
